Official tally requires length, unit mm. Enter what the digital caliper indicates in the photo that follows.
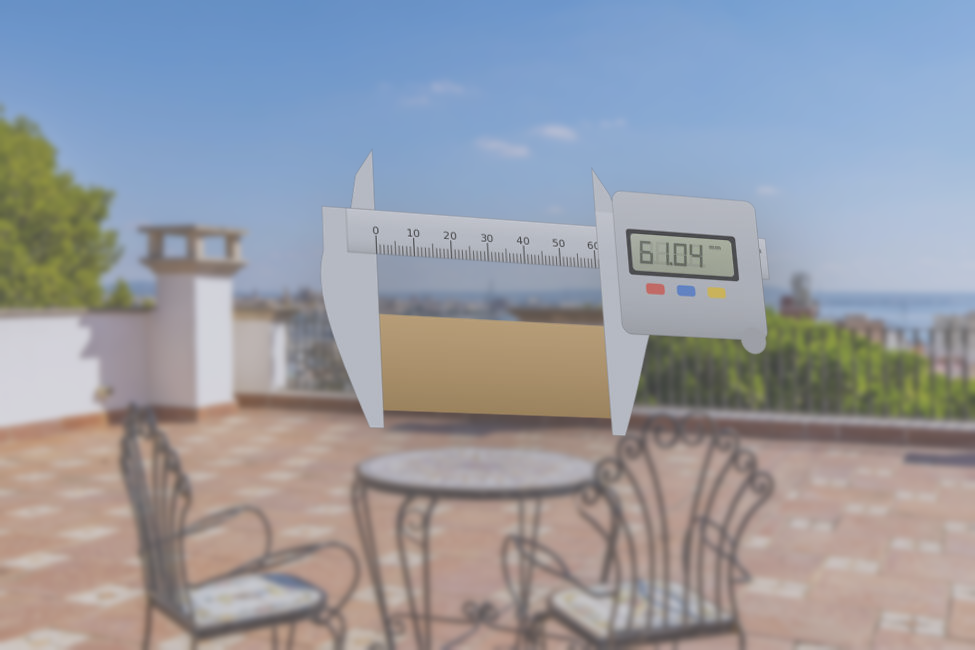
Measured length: 61.04 mm
